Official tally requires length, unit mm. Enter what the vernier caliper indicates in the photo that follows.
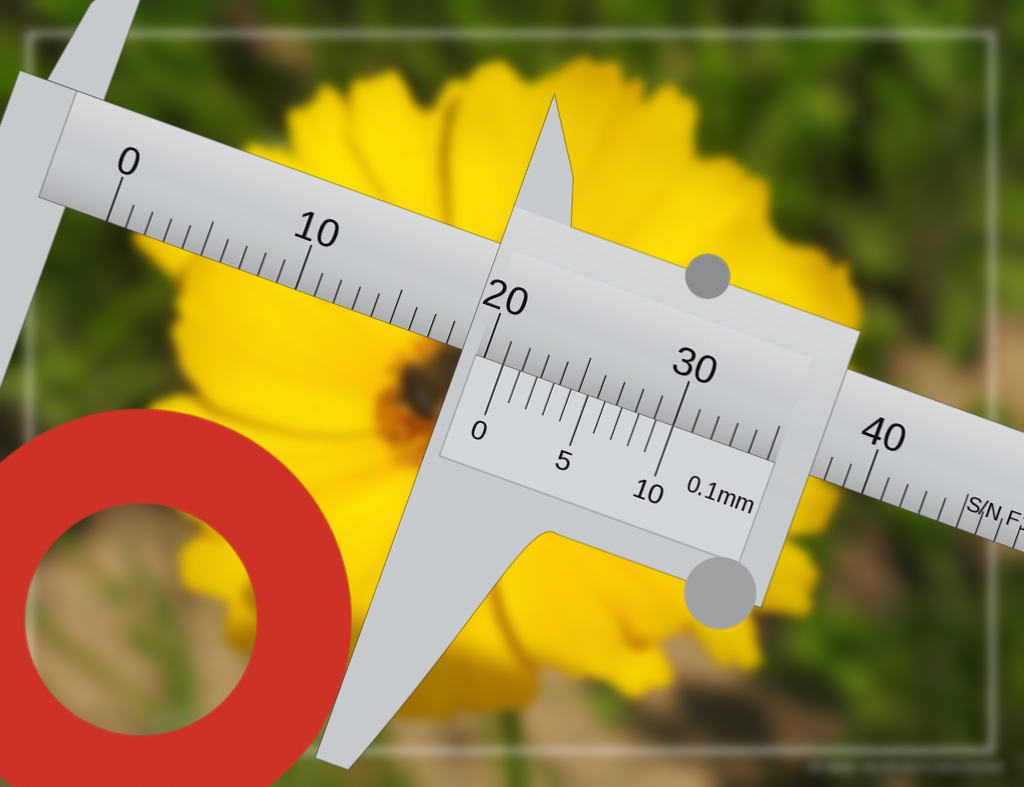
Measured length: 21.0 mm
